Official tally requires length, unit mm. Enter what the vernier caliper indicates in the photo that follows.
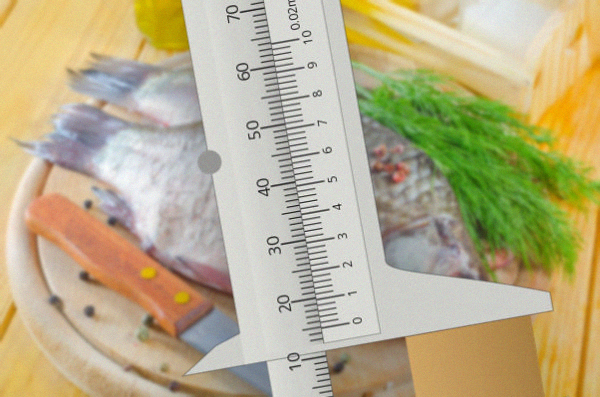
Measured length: 14.8 mm
